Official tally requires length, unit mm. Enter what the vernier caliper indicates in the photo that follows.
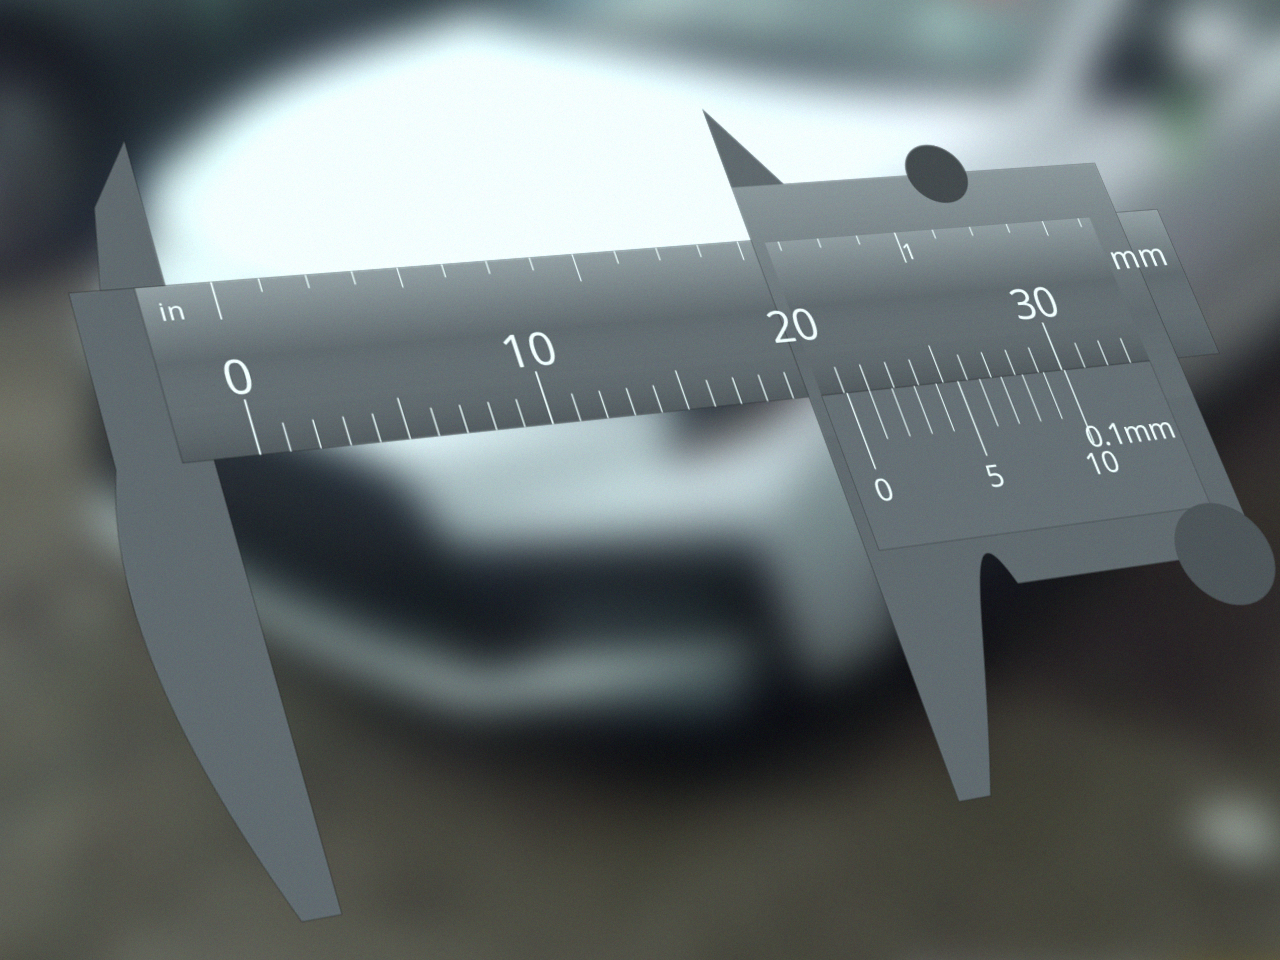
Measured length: 21.1 mm
